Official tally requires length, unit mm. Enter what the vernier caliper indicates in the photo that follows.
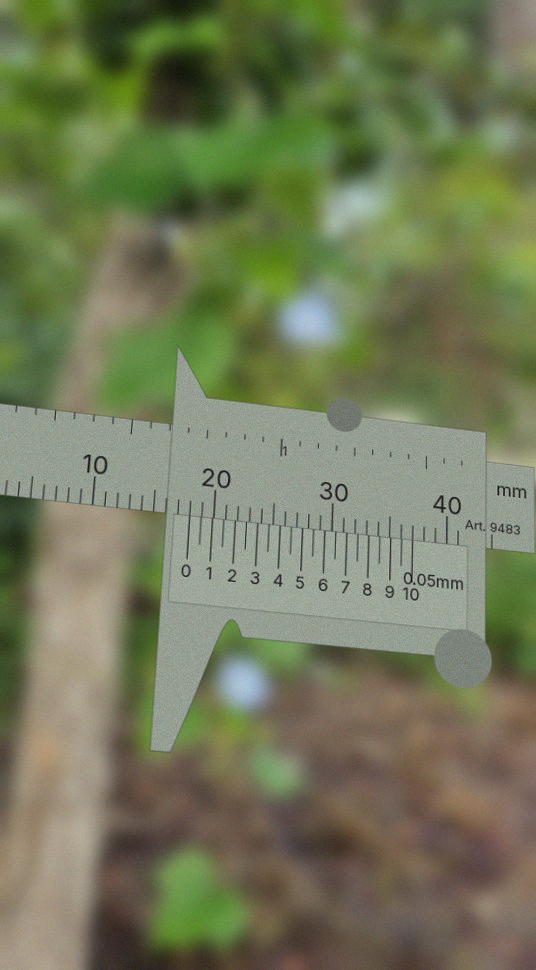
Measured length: 18.0 mm
